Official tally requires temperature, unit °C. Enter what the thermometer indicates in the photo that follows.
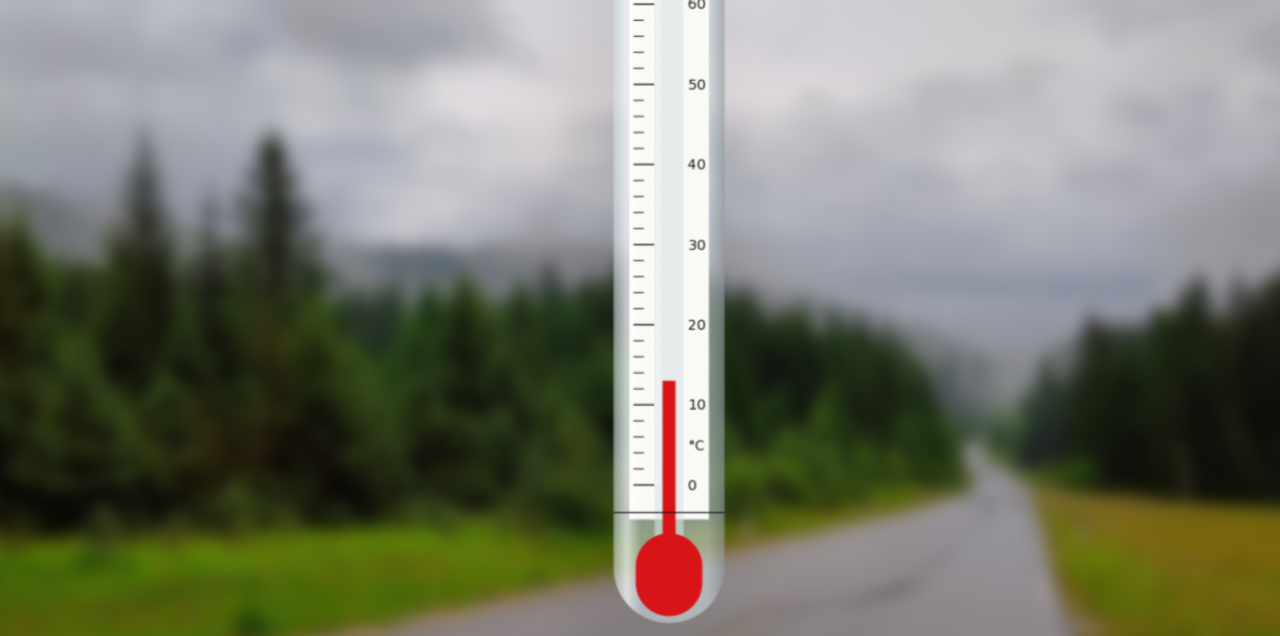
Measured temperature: 13 °C
